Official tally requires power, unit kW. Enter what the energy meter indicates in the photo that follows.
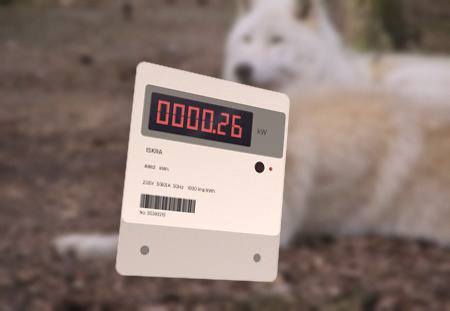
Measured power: 0.26 kW
